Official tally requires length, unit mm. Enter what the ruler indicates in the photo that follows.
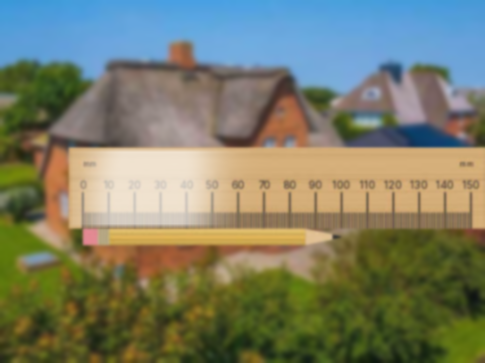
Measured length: 100 mm
